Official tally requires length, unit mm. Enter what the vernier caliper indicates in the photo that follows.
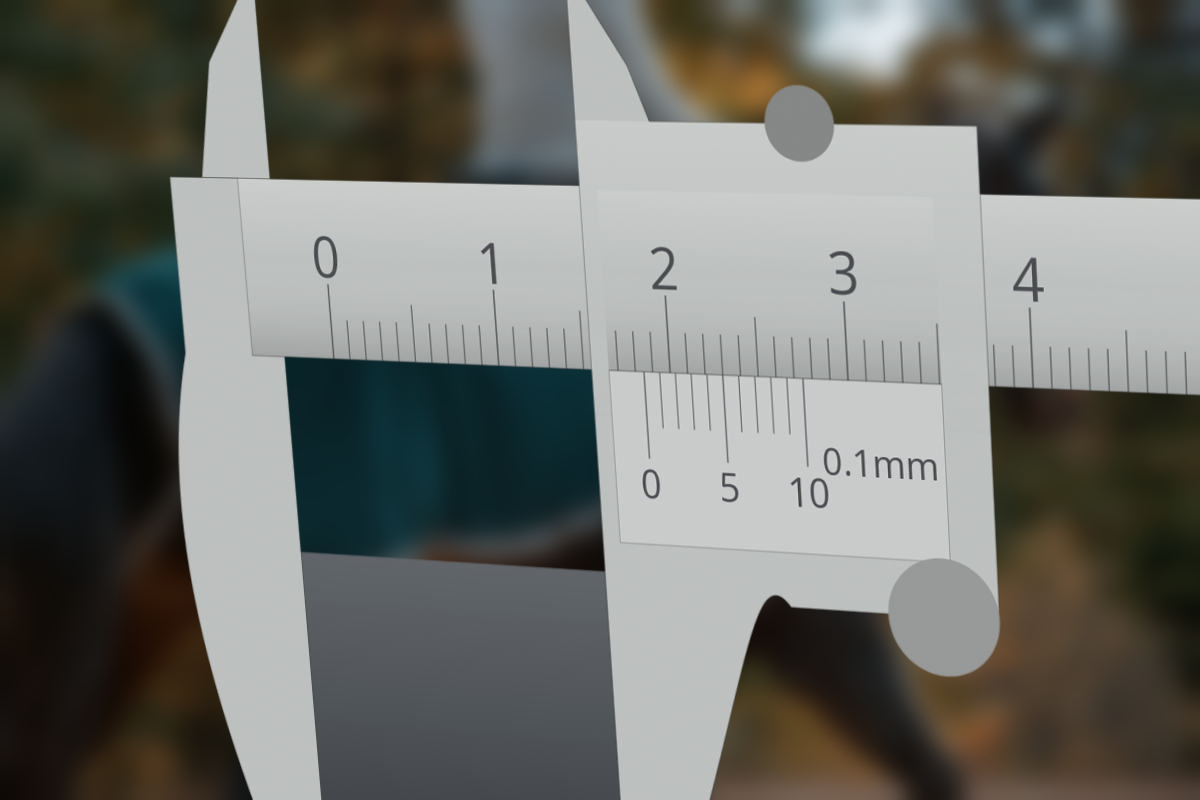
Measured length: 18.5 mm
